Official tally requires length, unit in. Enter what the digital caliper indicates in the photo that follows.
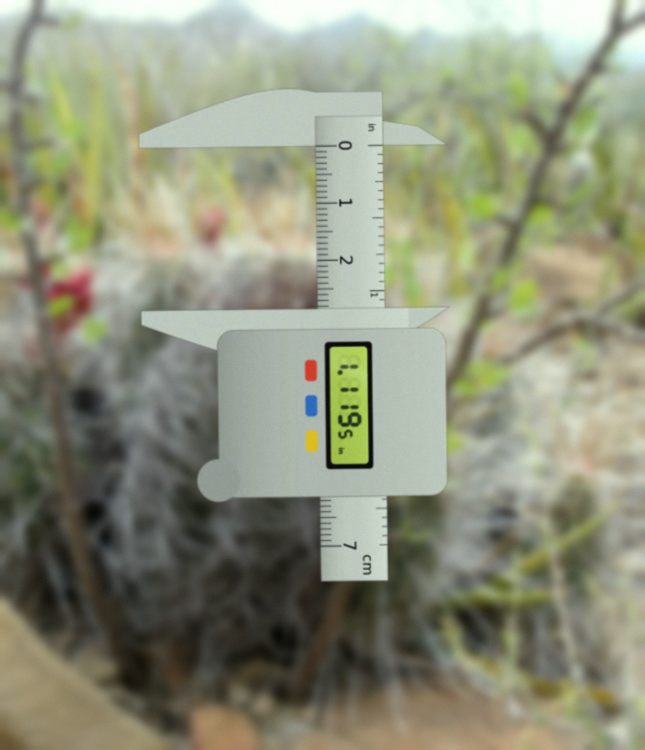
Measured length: 1.1195 in
